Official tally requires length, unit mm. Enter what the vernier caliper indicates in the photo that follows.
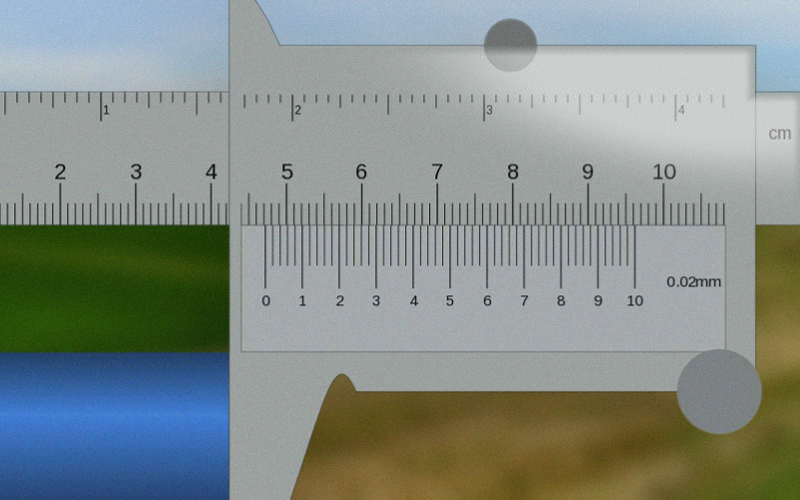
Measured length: 47.2 mm
